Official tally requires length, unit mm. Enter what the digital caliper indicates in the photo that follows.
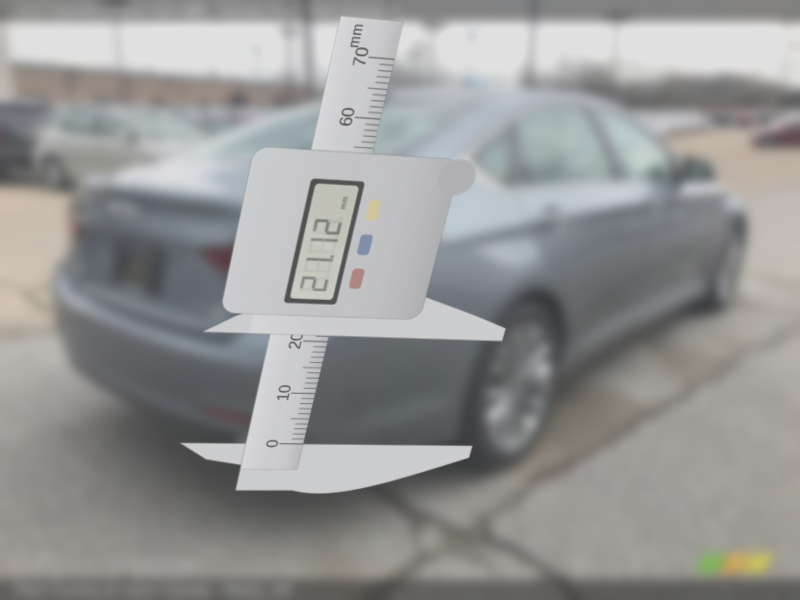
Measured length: 21.12 mm
